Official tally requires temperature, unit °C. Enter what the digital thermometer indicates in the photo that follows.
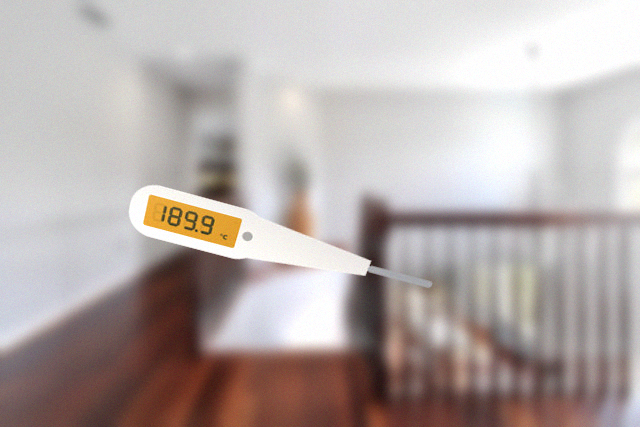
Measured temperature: 189.9 °C
